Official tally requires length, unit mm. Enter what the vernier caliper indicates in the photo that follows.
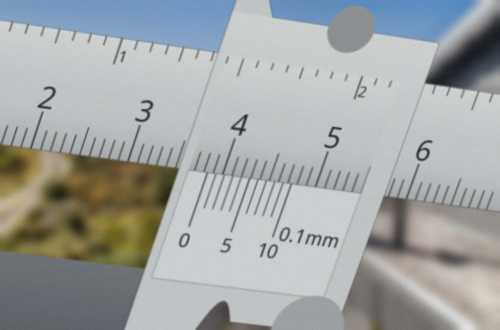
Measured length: 38.4 mm
